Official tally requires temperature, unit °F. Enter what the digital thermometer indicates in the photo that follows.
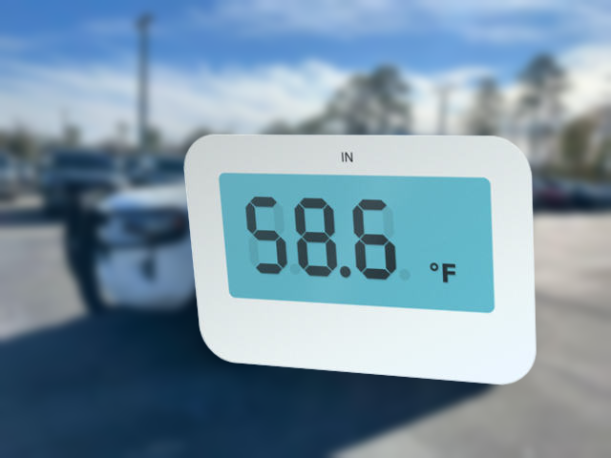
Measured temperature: 58.6 °F
